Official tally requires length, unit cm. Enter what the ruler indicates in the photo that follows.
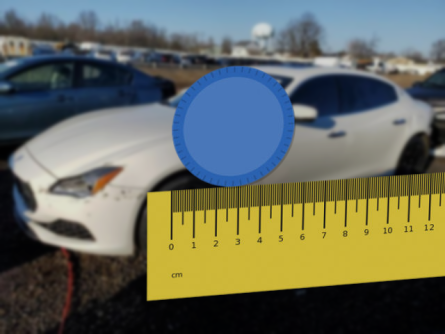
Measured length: 5.5 cm
